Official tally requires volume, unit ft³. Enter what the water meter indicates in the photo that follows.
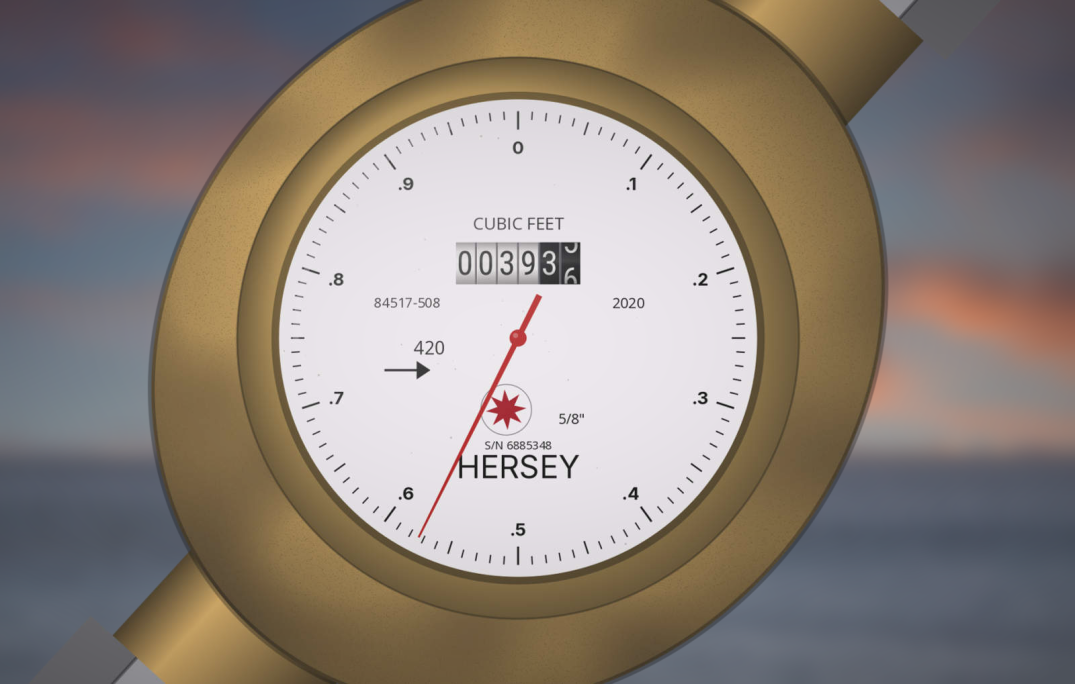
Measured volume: 3935.57 ft³
